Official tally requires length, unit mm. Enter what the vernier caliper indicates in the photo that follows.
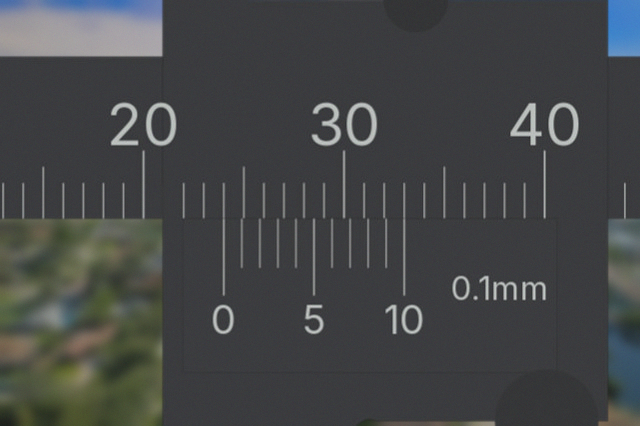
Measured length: 24.0 mm
